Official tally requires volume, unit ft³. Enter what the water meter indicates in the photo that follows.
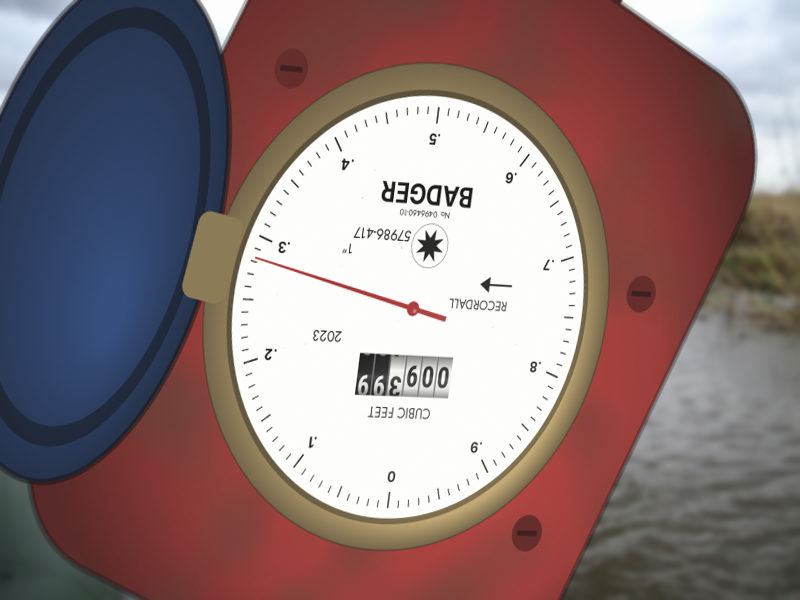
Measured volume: 9399.28 ft³
